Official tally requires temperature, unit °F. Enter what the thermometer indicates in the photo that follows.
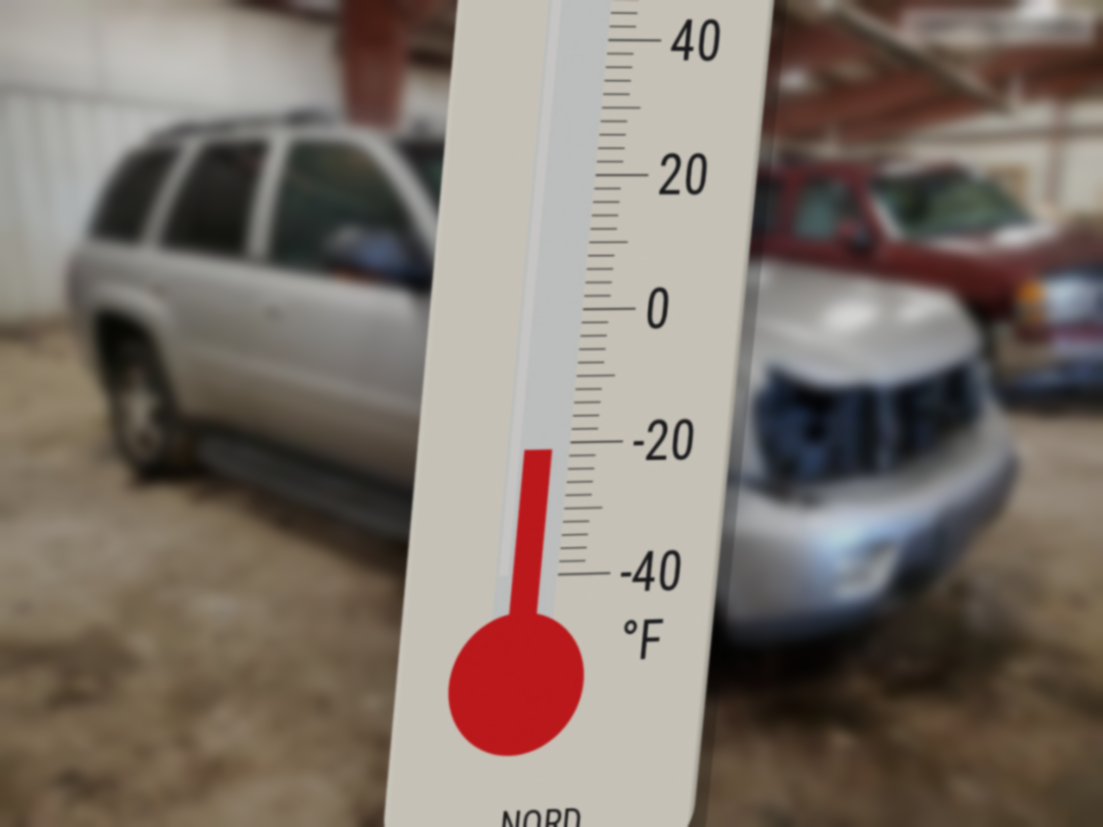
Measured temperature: -21 °F
